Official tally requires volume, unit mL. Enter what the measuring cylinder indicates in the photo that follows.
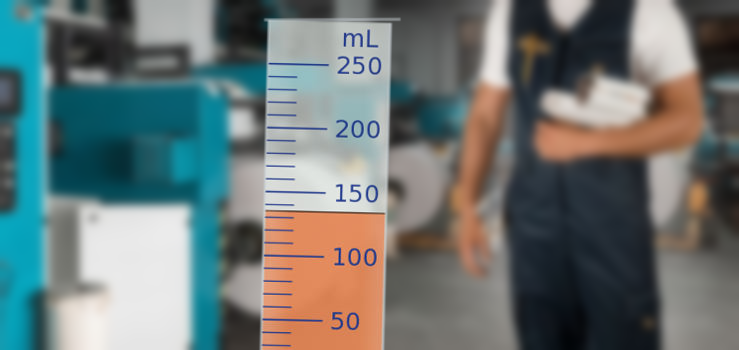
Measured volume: 135 mL
